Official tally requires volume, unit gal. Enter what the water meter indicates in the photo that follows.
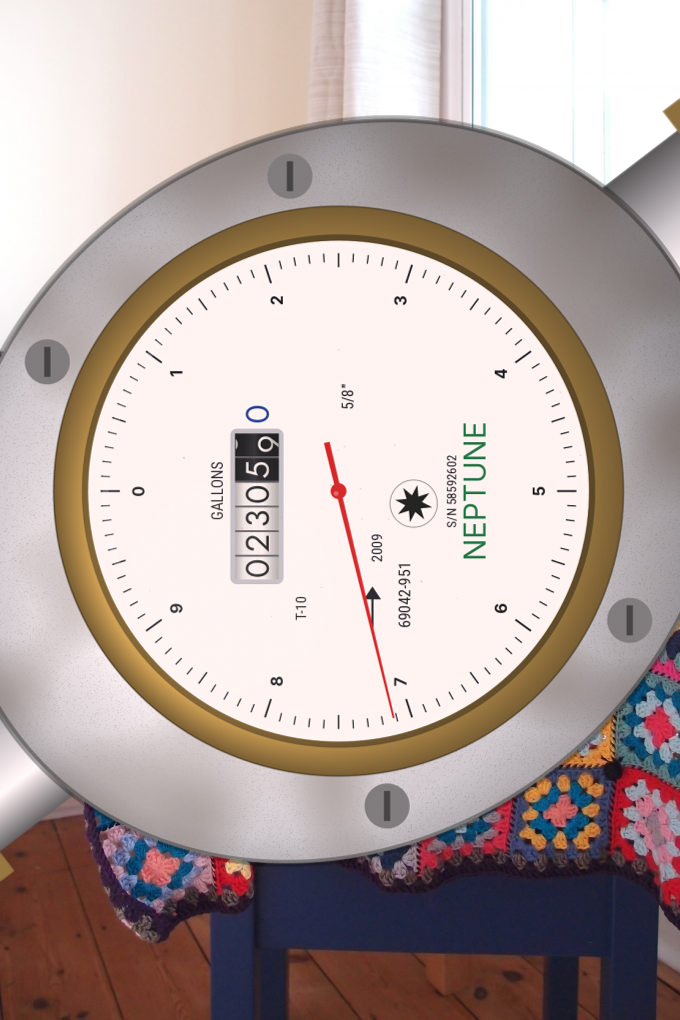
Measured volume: 230587.1 gal
